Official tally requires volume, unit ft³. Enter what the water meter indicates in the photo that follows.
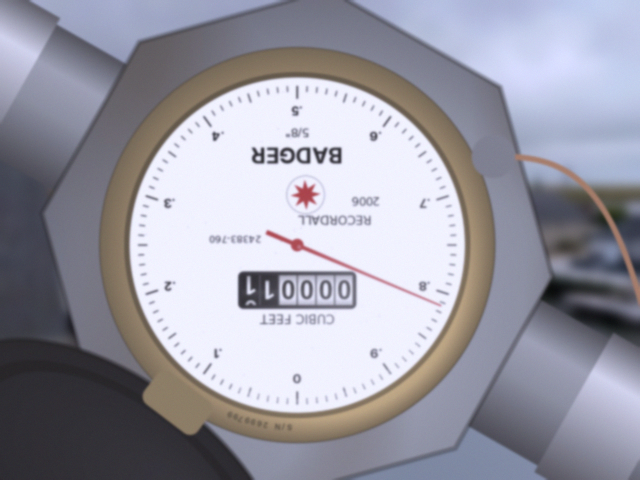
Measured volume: 10.81 ft³
